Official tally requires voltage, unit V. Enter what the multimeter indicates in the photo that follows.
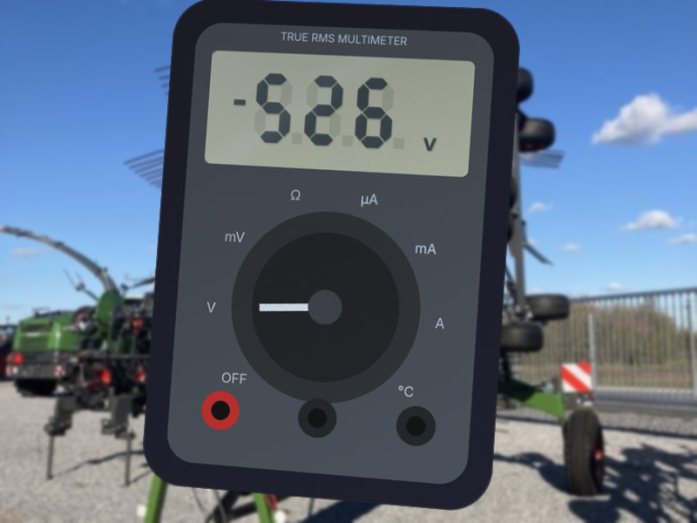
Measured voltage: -526 V
